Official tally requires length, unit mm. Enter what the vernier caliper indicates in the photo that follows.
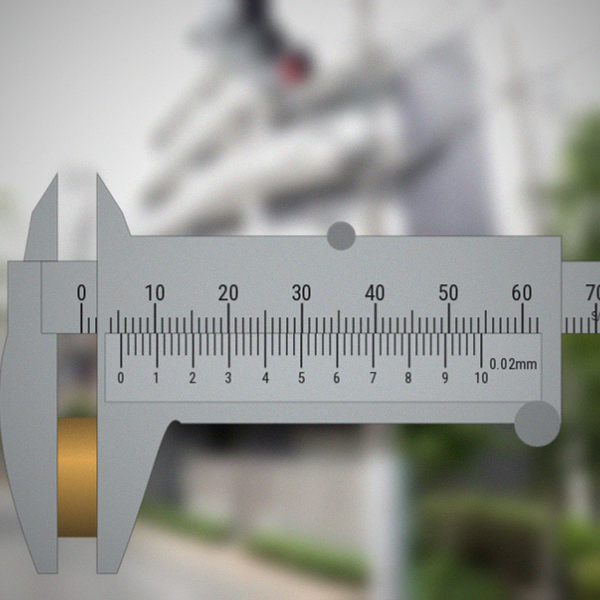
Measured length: 5.4 mm
